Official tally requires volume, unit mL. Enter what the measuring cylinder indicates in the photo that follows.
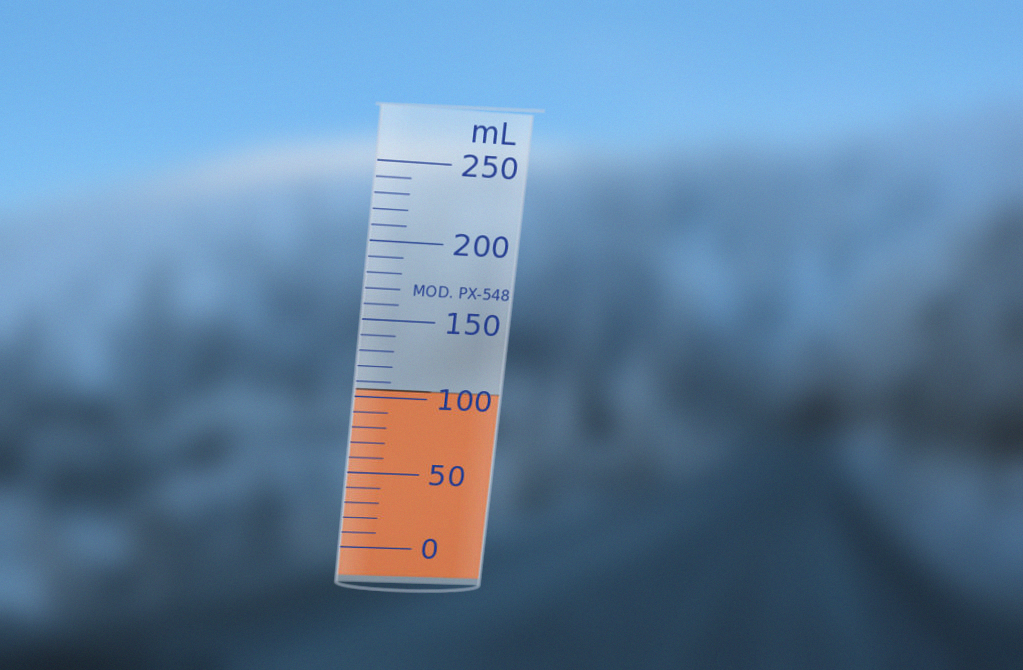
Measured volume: 105 mL
